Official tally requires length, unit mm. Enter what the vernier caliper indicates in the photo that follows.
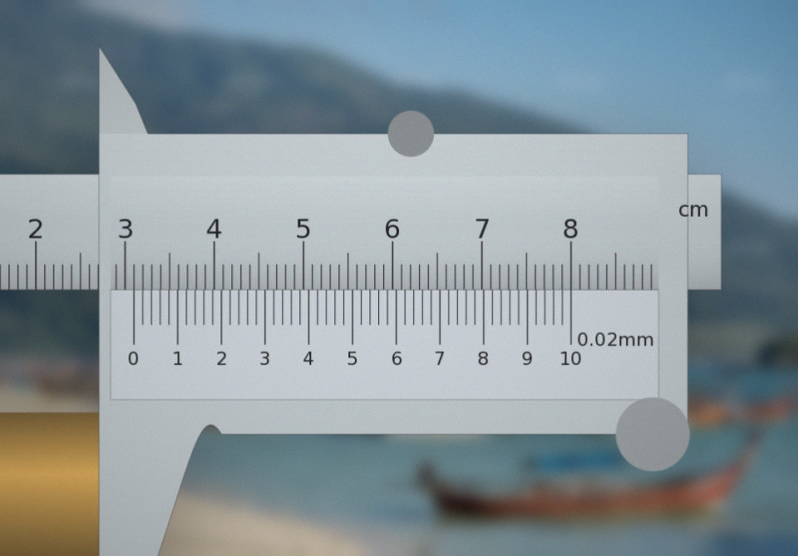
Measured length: 31.0 mm
